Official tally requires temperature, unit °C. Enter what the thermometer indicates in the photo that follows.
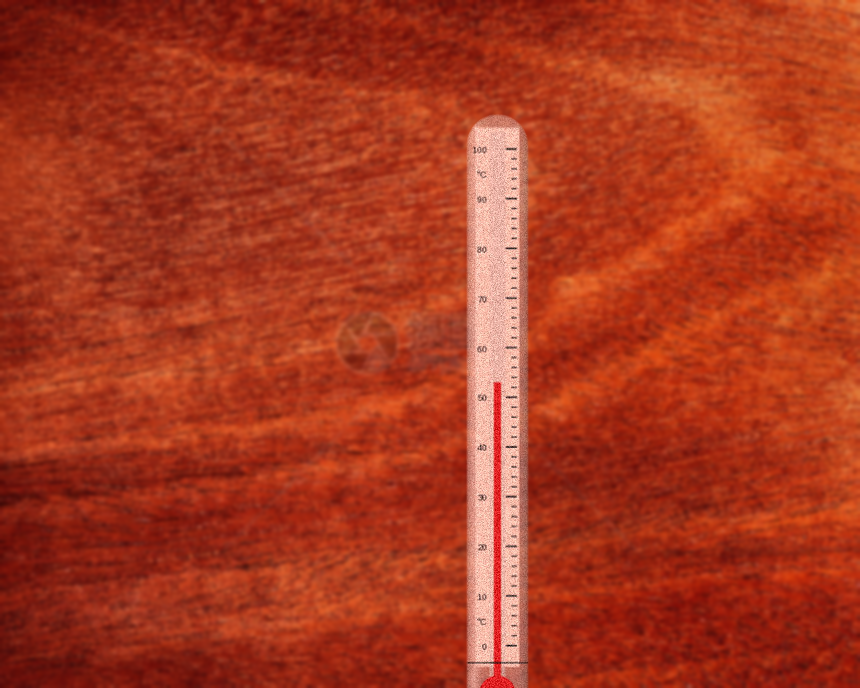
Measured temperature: 53 °C
